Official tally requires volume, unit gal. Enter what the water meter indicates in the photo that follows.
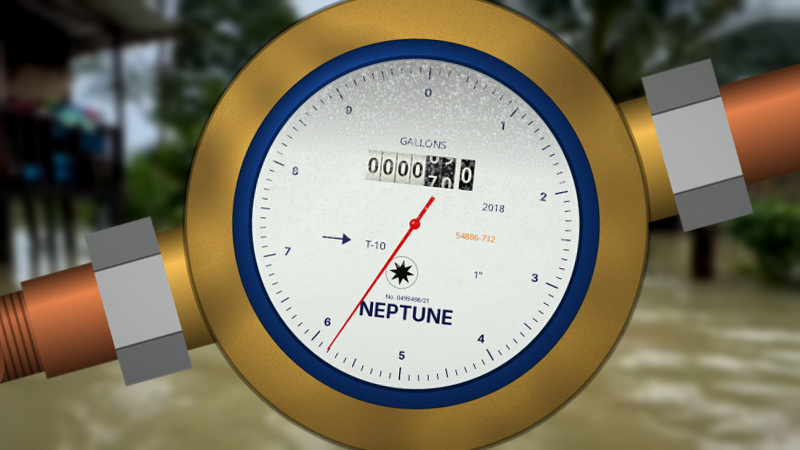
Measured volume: 695.8 gal
